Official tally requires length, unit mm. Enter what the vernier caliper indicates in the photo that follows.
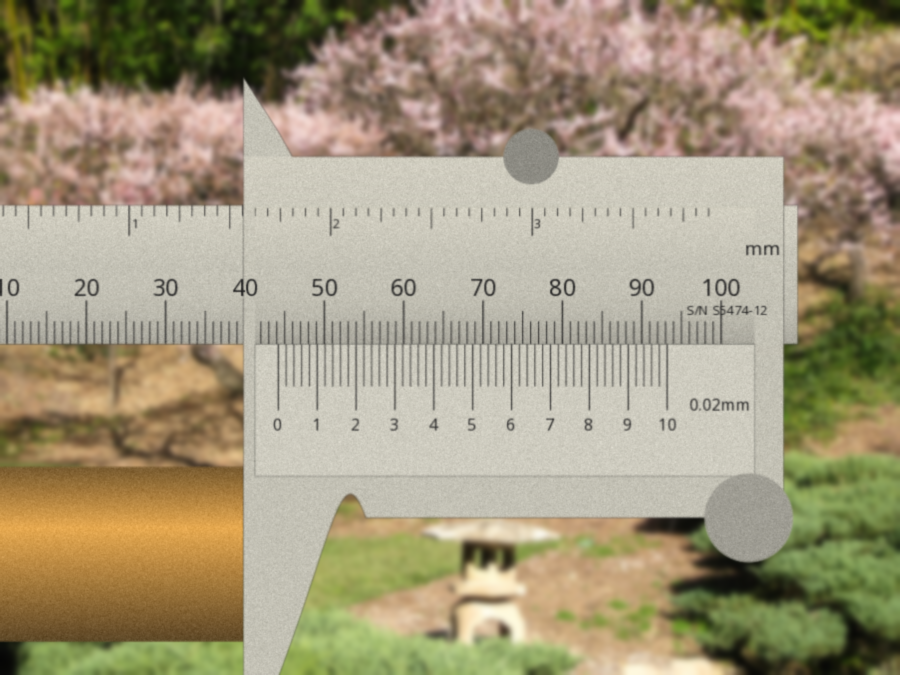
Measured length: 44.2 mm
